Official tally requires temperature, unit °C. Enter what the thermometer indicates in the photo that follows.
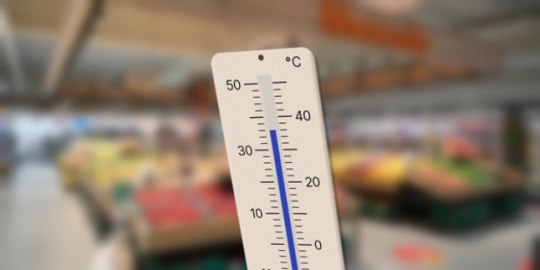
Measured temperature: 36 °C
